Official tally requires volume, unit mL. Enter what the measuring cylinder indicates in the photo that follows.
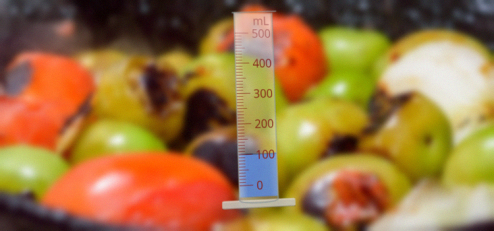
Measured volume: 100 mL
